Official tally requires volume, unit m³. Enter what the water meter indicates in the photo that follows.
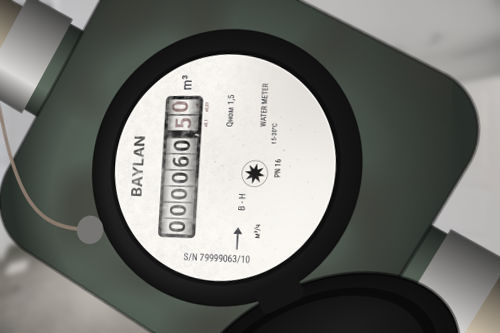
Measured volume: 60.50 m³
